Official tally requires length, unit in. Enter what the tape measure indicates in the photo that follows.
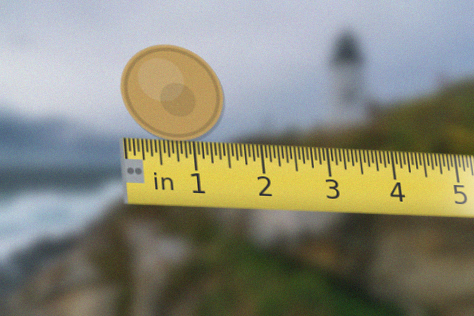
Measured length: 1.5 in
